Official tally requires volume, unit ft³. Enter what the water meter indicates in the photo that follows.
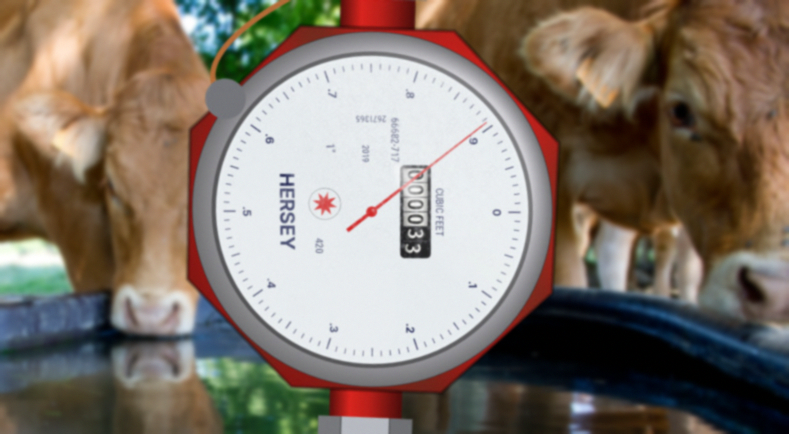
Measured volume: 32.89 ft³
